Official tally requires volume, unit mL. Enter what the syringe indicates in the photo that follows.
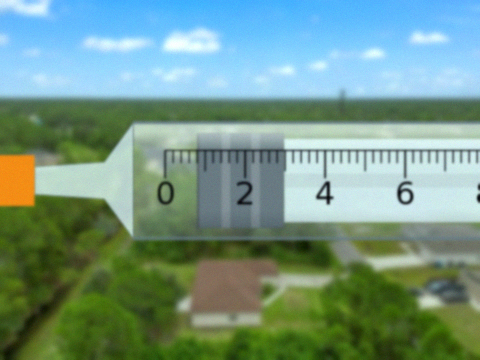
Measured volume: 0.8 mL
